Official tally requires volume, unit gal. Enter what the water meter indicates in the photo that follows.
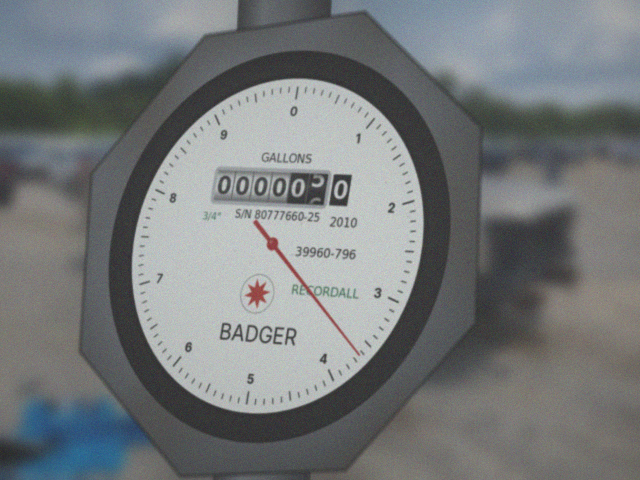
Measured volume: 53.6 gal
